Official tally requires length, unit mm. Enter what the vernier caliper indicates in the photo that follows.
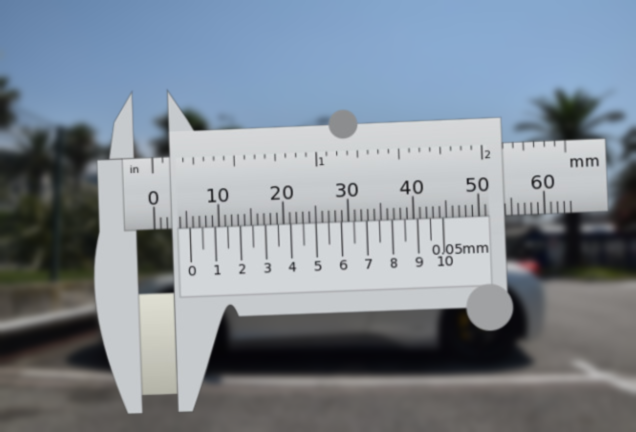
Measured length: 5.5 mm
